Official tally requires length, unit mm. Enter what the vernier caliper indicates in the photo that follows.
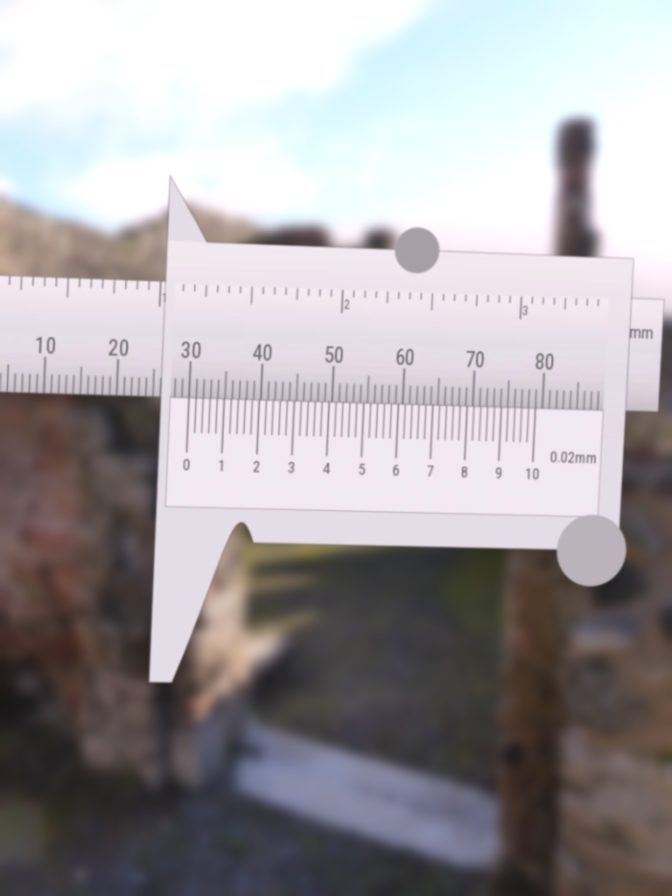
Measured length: 30.0 mm
